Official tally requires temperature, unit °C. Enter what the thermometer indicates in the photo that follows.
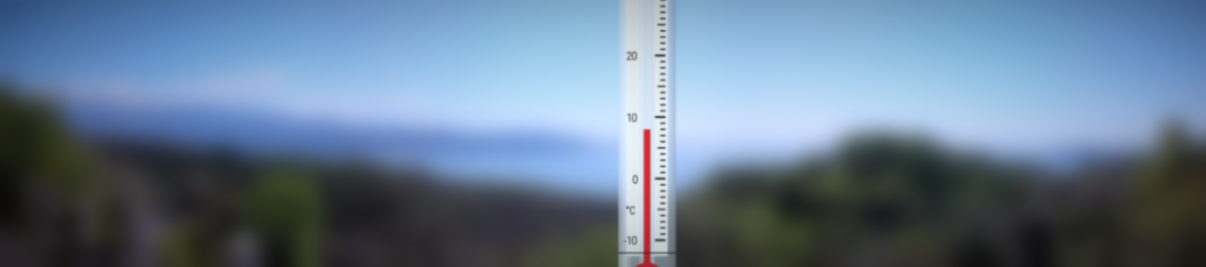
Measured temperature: 8 °C
